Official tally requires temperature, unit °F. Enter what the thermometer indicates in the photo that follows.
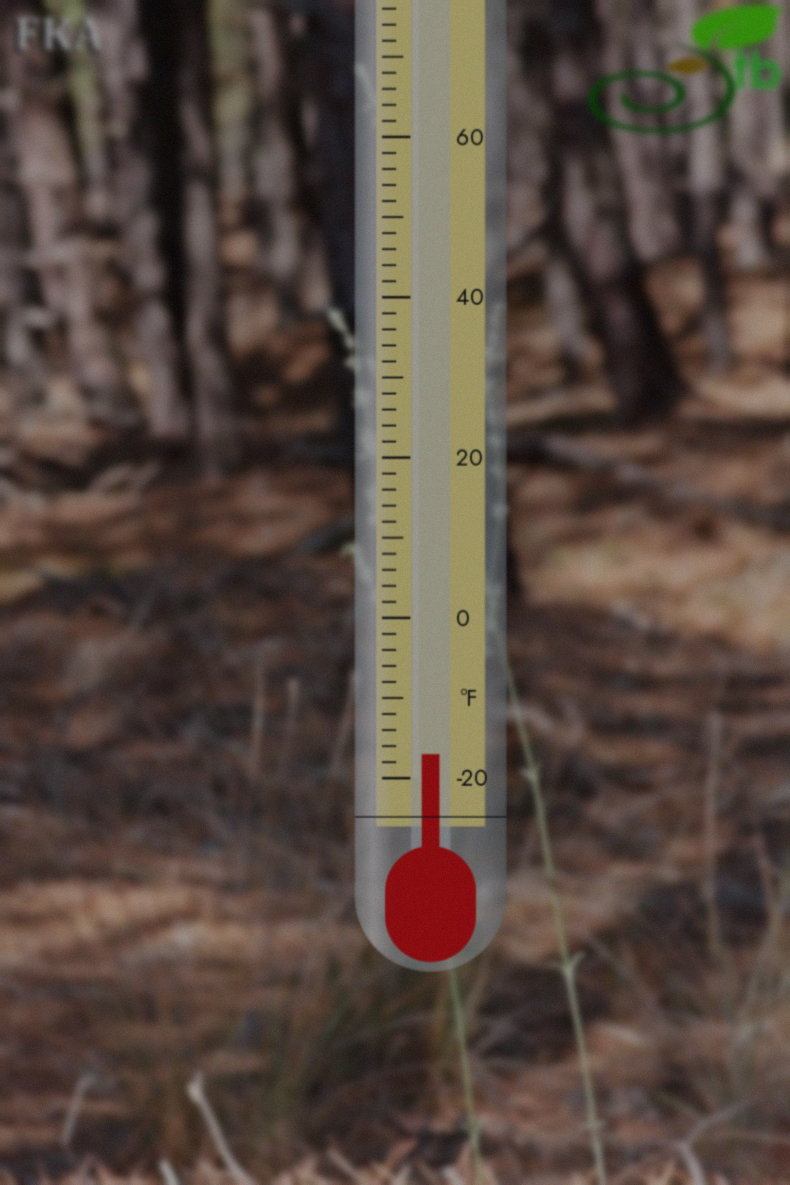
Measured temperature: -17 °F
